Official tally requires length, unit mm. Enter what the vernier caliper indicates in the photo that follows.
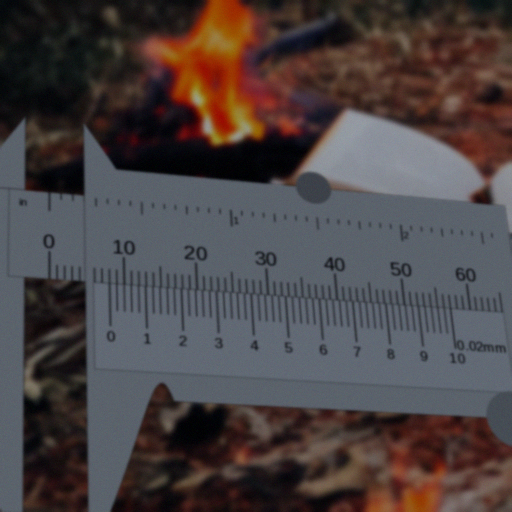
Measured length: 8.0 mm
